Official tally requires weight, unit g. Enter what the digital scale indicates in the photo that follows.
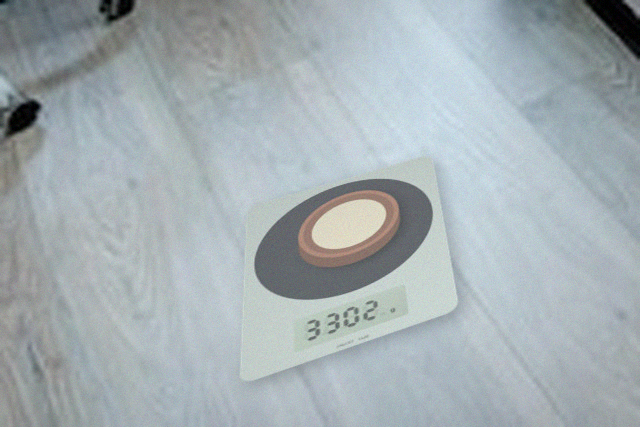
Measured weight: 3302 g
